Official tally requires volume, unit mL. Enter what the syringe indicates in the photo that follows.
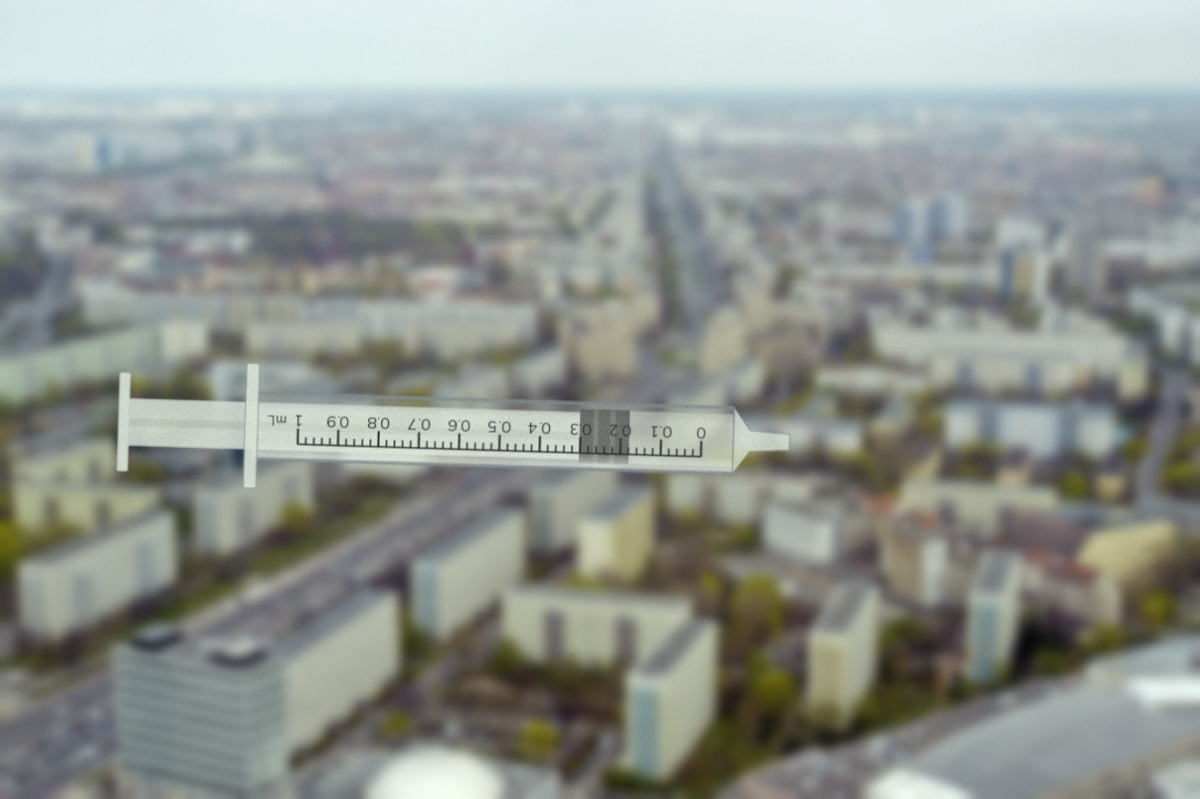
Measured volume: 0.18 mL
